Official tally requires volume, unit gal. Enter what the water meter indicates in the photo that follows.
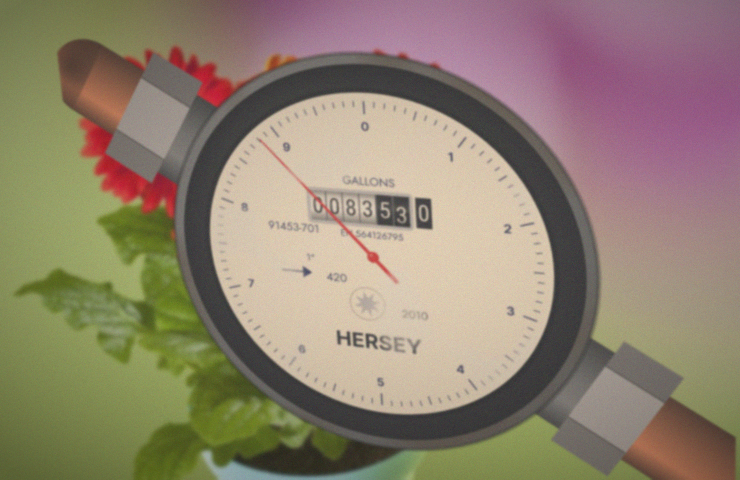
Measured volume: 83528.8 gal
